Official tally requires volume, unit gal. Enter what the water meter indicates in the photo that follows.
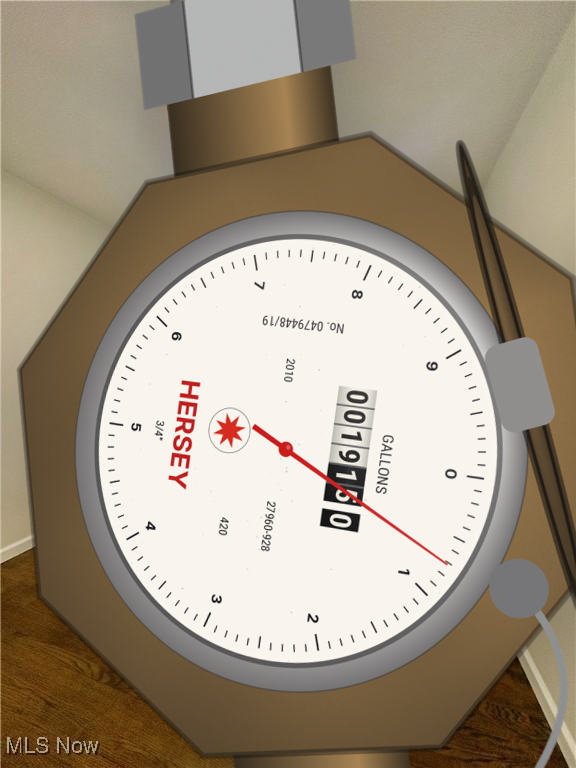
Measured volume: 19150.7 gal
